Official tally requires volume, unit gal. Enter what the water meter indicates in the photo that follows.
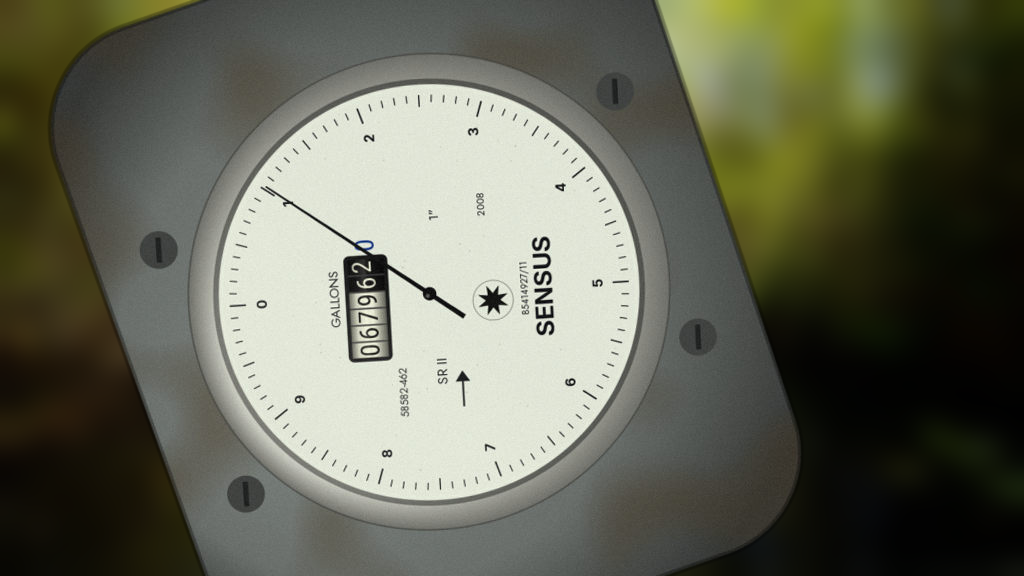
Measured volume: 679621.0 gal
